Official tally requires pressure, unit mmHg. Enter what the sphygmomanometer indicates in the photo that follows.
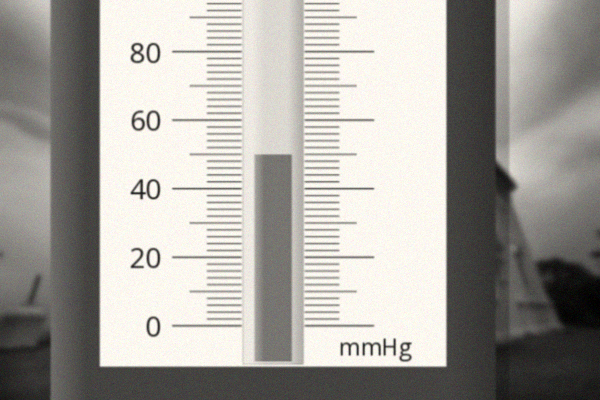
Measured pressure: 50 mmHg
